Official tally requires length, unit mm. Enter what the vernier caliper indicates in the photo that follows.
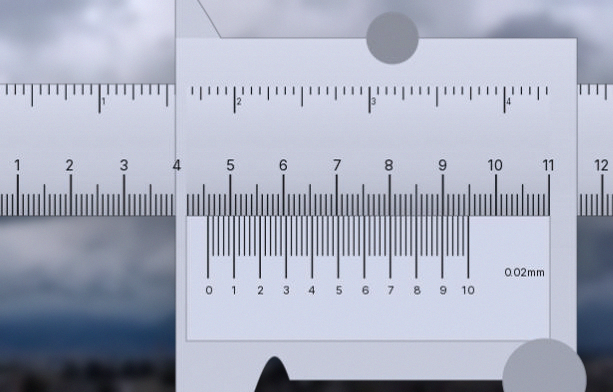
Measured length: 45.8 mm
